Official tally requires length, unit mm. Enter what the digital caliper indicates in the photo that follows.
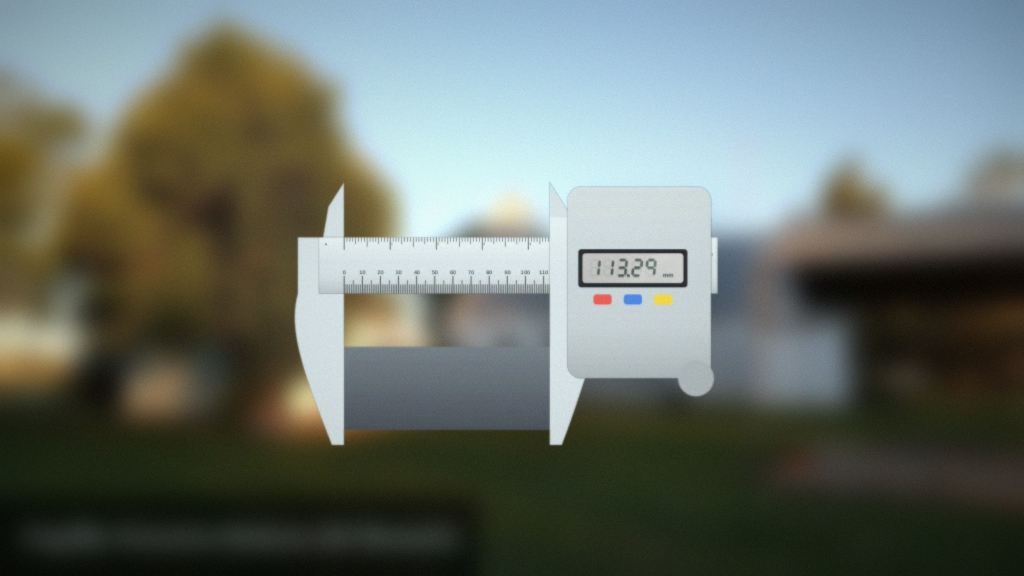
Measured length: 113.29 mm
